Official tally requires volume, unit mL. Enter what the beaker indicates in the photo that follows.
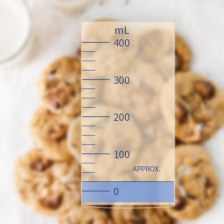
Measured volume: 25 mL
